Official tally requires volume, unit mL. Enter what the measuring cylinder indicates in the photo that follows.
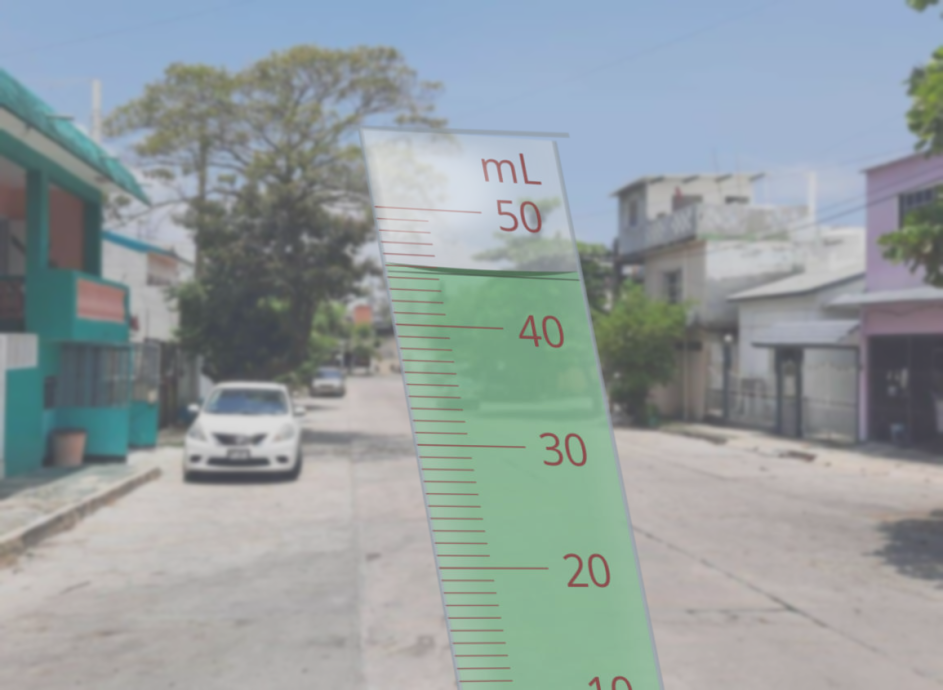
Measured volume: 44.5 mL
